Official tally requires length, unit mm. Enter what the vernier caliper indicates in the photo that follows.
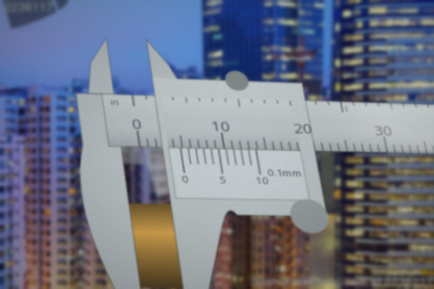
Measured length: 4.8 mm
